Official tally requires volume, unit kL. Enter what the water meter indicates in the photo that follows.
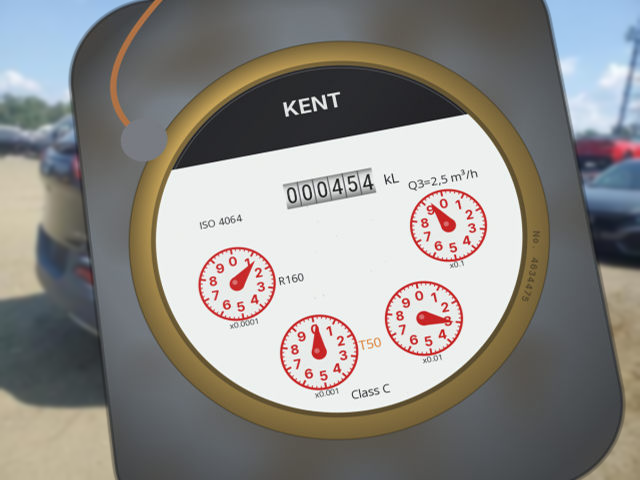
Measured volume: 453.9301 kL
